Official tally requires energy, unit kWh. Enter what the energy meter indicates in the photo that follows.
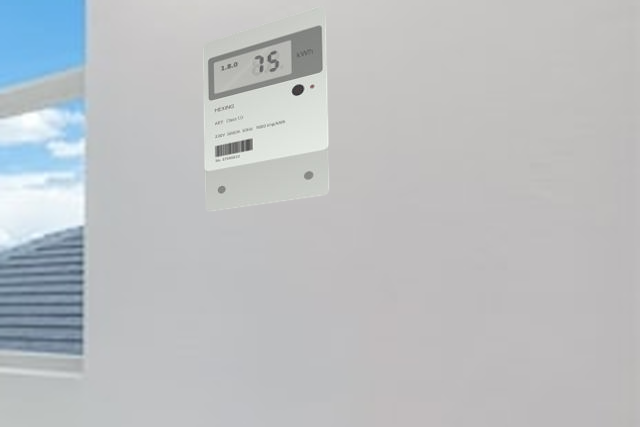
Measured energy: 75 kWh
